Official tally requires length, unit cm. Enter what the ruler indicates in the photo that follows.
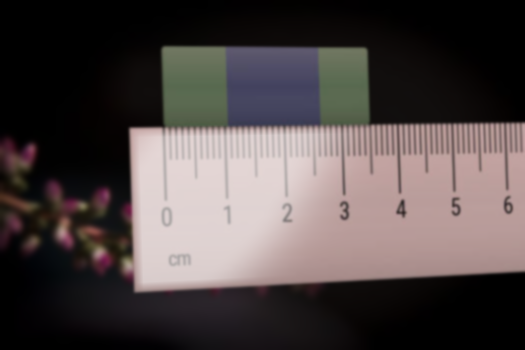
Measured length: 3.5 cm
